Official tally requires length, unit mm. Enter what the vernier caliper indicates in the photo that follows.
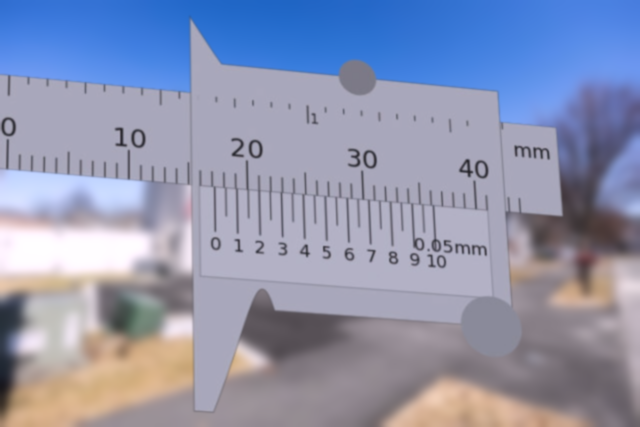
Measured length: 17.2 mm
